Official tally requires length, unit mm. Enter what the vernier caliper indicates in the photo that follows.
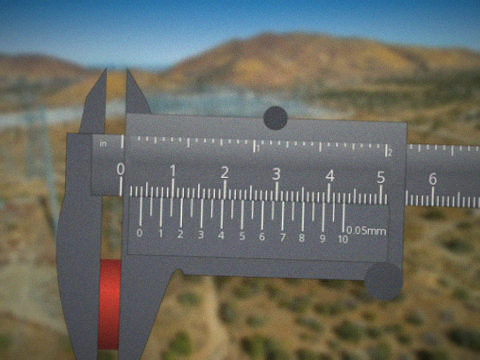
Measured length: 4.0 mm
